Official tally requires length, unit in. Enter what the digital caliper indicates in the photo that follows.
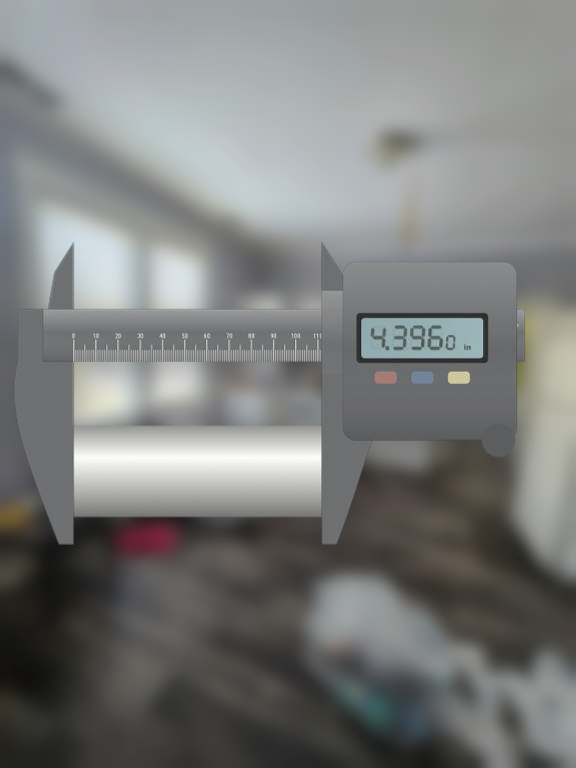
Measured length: 4.3960 in
